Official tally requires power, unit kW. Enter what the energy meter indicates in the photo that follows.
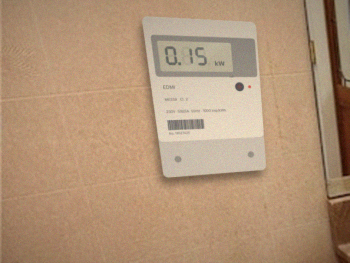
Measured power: 0.15 kW
